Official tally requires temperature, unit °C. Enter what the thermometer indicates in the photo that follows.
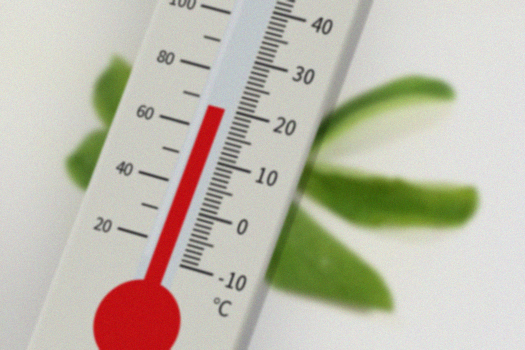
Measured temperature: 20 °C
